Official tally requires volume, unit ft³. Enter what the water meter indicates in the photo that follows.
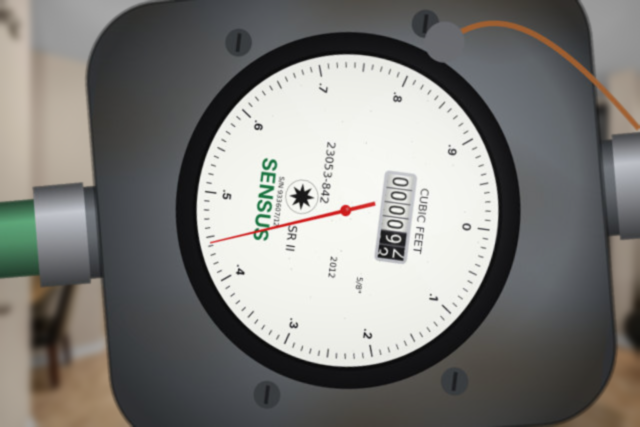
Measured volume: 92.44 ft³
